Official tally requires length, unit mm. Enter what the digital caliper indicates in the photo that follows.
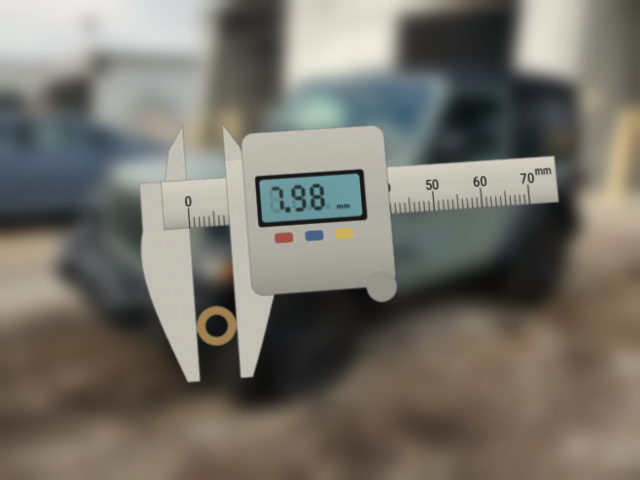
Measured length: 7.98 mm
